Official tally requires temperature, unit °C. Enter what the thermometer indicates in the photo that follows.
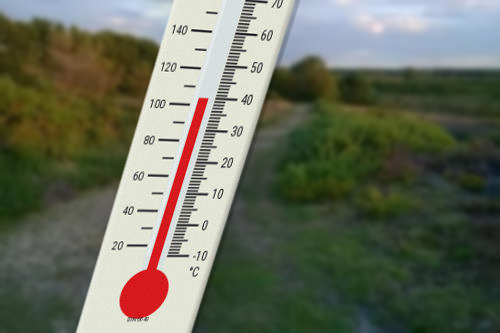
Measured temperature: 40 °C
